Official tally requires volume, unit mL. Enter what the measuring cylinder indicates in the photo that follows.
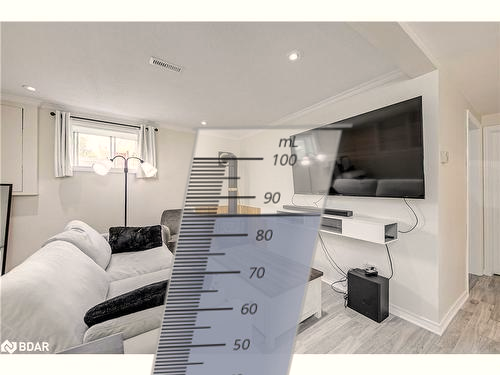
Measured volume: 85 mL
